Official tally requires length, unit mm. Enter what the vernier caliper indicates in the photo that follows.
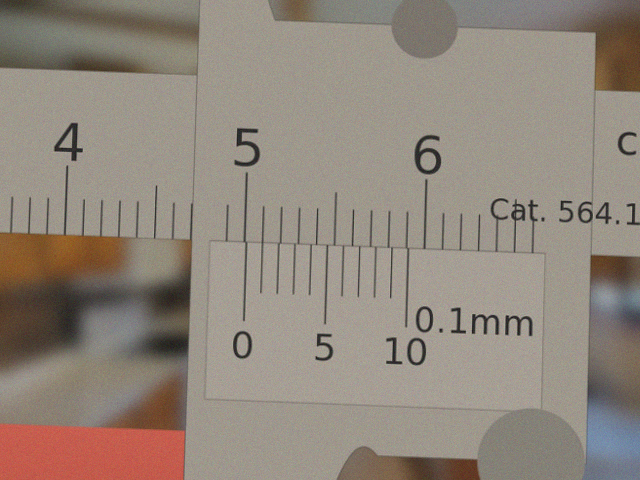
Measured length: 50.1 mm
